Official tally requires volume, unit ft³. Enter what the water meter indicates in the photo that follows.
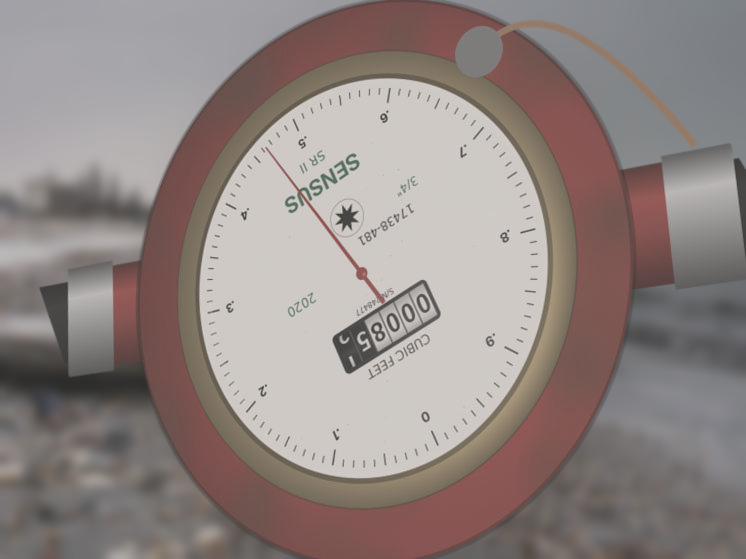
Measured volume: 851.46 ft³
